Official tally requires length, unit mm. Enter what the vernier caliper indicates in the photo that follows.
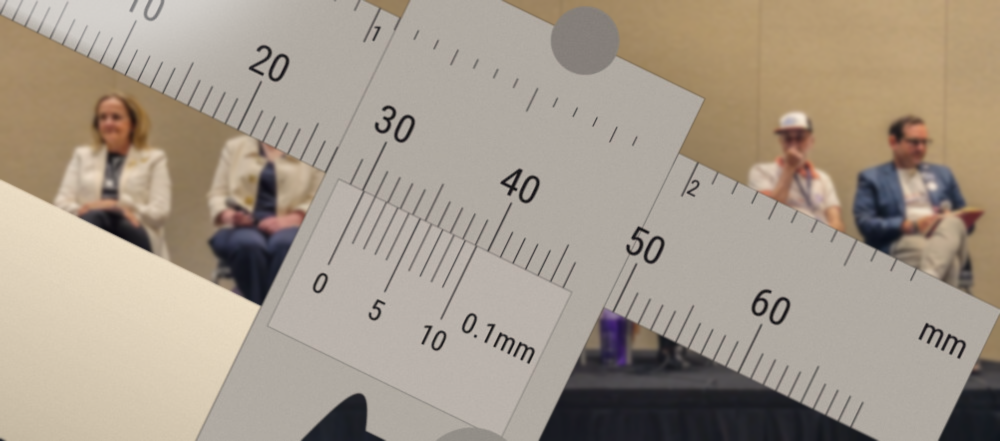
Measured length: 30.1 mm
